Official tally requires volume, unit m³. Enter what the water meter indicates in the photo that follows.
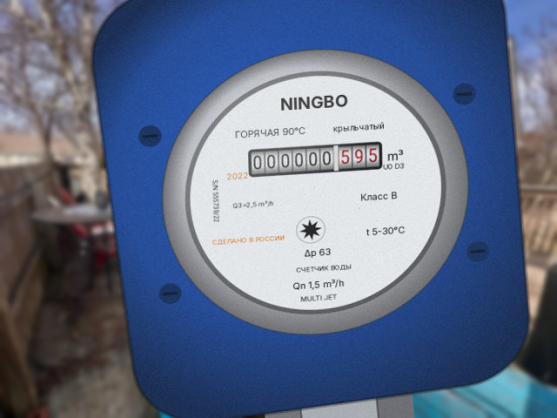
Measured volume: 0.595 m³
